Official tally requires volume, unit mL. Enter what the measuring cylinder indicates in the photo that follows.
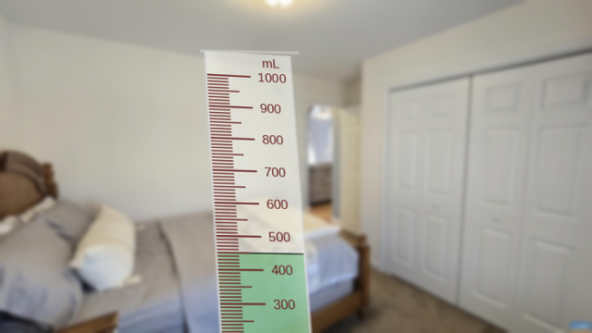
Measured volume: 450 mL
